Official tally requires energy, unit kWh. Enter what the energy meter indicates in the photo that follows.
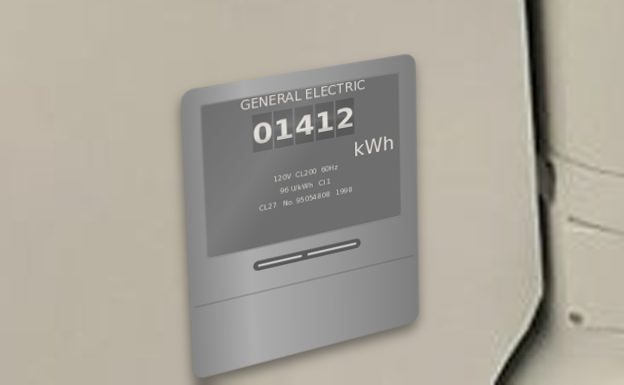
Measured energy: 1412 kWh
